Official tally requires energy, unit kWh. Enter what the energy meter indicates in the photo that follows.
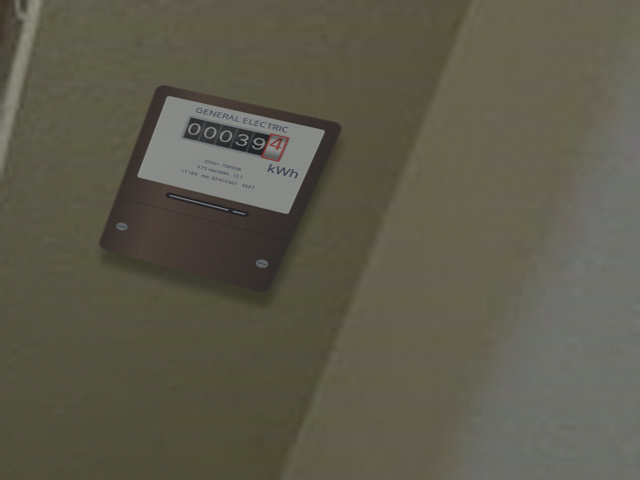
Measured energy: 39.4 kWh
